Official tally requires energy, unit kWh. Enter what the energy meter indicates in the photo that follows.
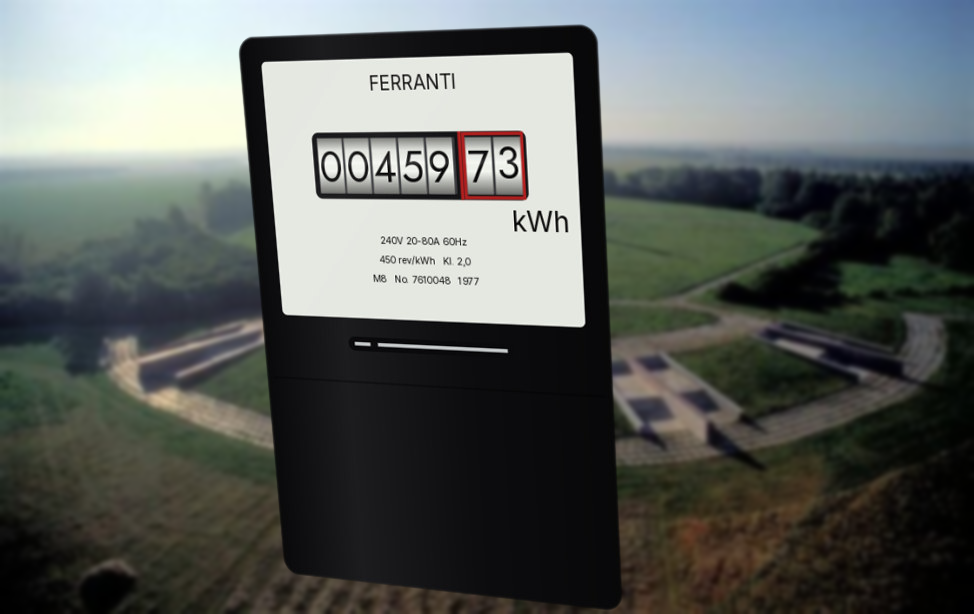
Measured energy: 459.73 kWh
